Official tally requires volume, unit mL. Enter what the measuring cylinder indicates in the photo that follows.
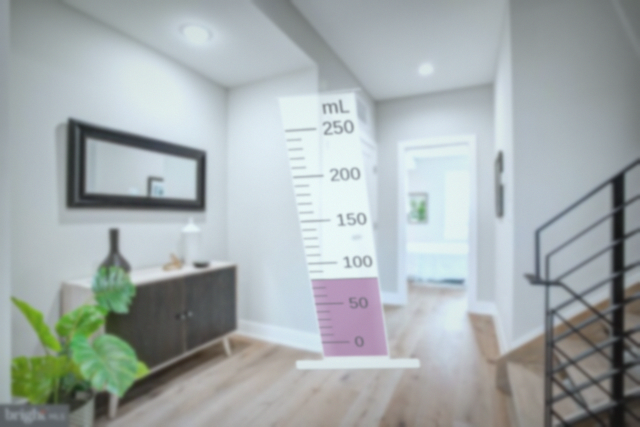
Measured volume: 80 mL
